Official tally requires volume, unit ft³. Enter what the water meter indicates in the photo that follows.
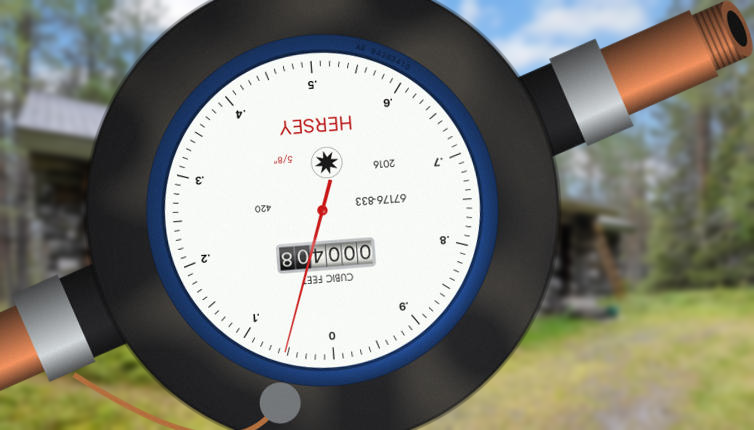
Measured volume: 408.05 ft³
